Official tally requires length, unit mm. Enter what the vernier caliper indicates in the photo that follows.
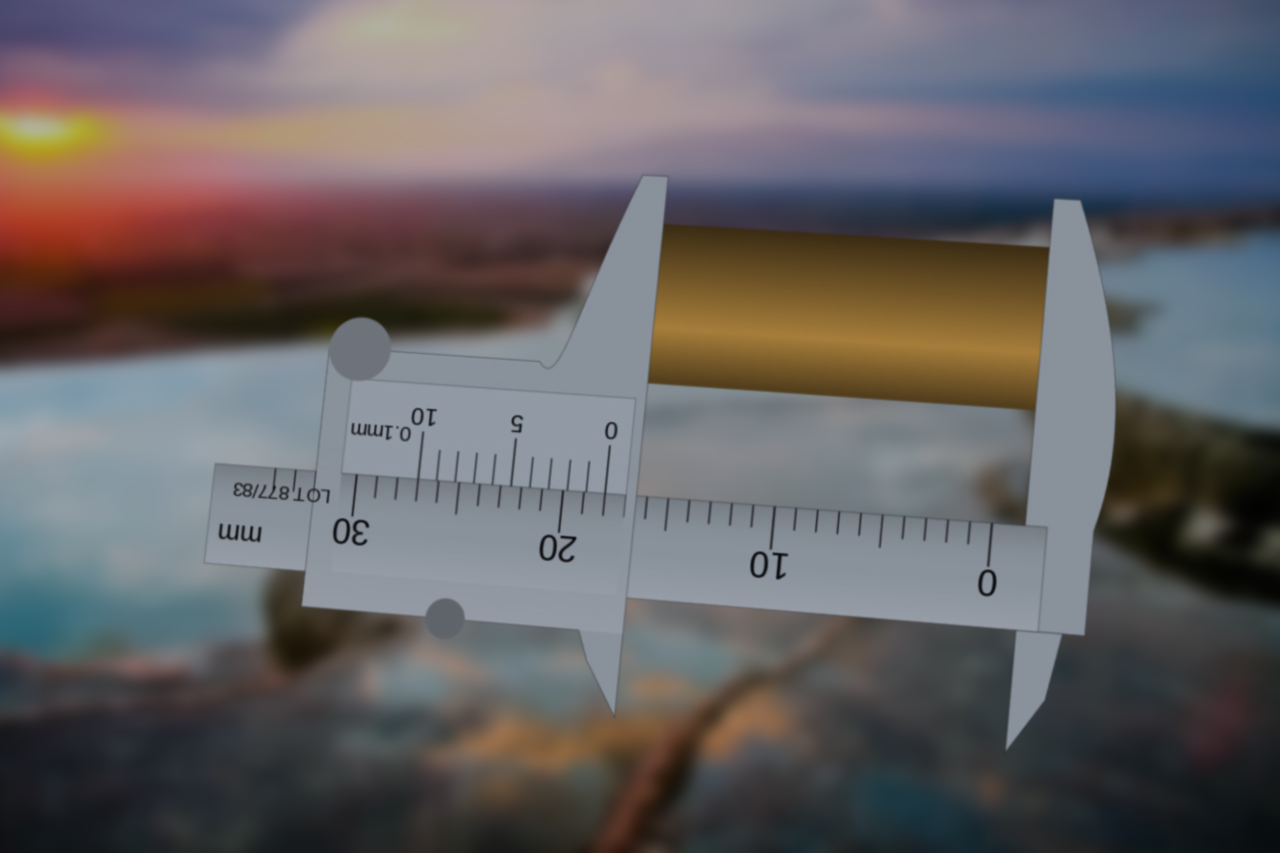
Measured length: 18.0 mm
